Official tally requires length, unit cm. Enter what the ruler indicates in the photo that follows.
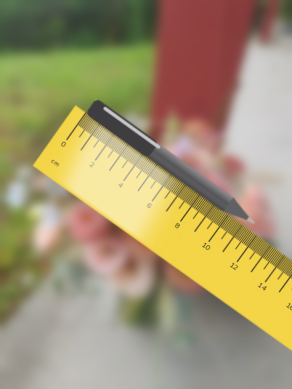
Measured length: 11.5 cm
